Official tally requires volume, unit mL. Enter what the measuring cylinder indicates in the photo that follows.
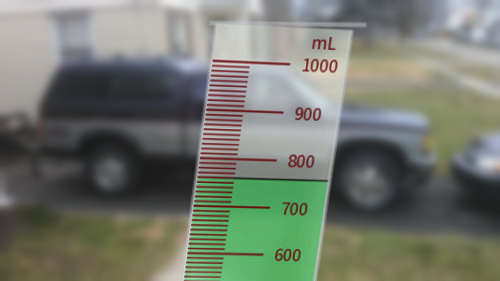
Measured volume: 760 mL
